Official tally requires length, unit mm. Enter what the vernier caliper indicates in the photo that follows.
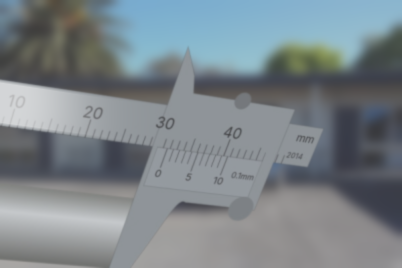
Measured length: 31.6 mm
